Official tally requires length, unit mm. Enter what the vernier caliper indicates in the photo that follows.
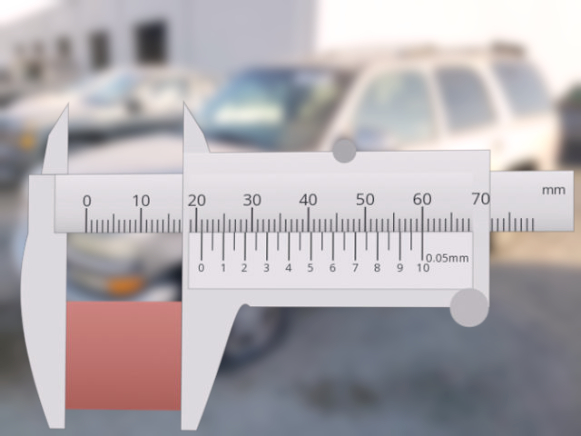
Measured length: 21.0 mm
